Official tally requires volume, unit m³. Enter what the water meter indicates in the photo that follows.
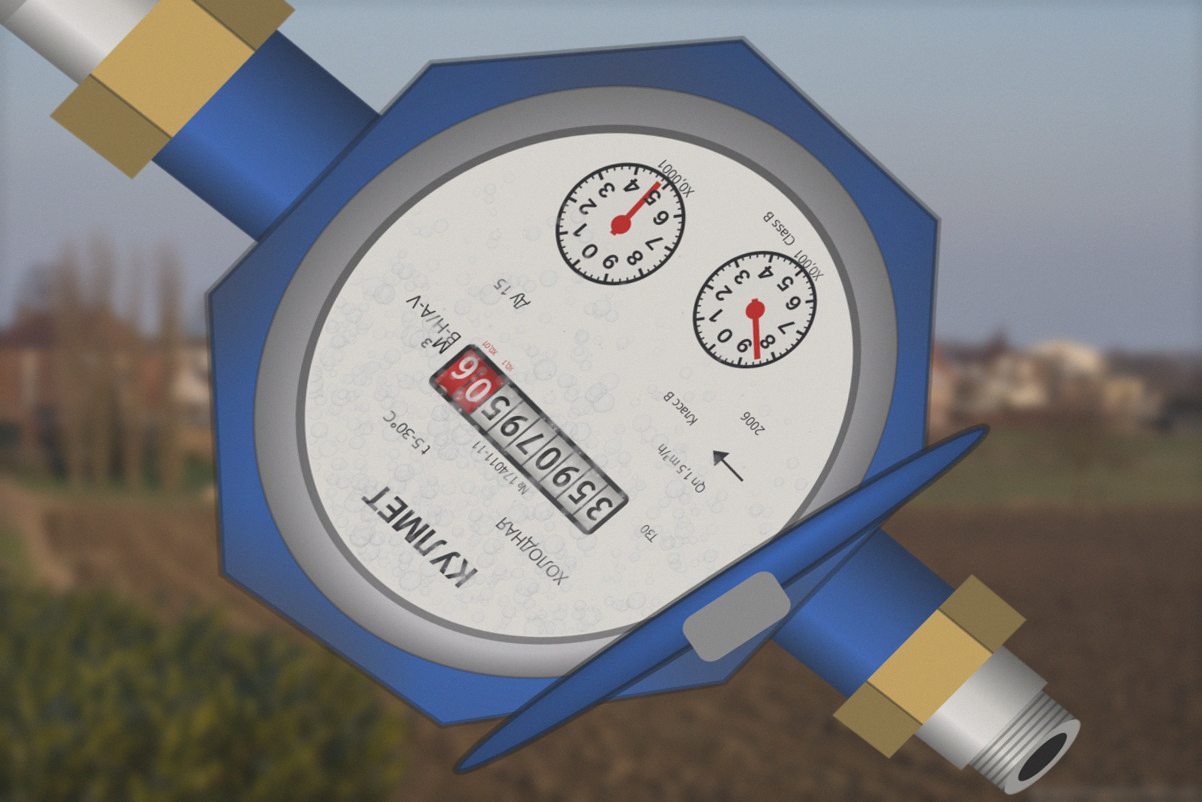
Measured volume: 3590795.0584 m³
